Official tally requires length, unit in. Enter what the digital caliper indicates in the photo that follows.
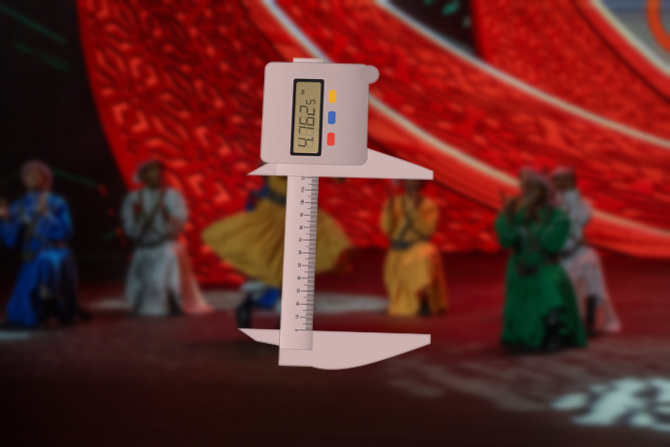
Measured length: 4.7625 in
